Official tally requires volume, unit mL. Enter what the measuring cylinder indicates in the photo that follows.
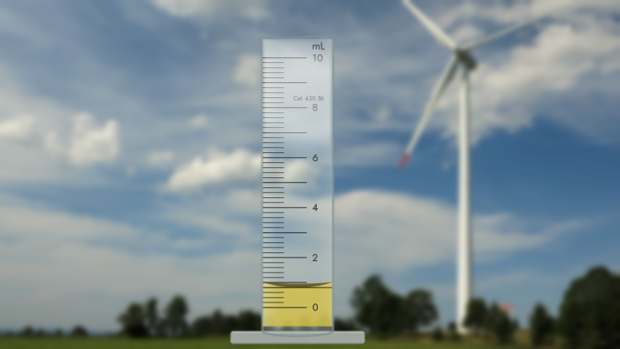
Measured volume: 0.8 mL
